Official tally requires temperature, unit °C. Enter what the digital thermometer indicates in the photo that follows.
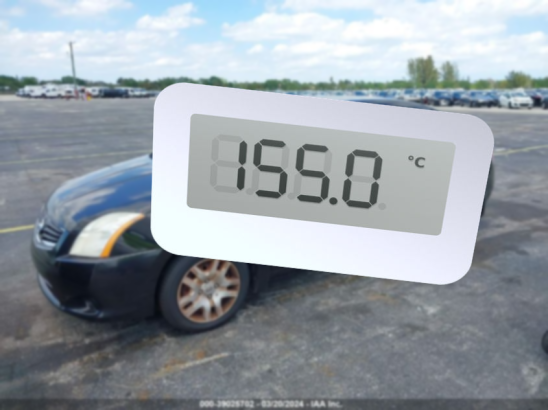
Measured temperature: 155.0 °C
